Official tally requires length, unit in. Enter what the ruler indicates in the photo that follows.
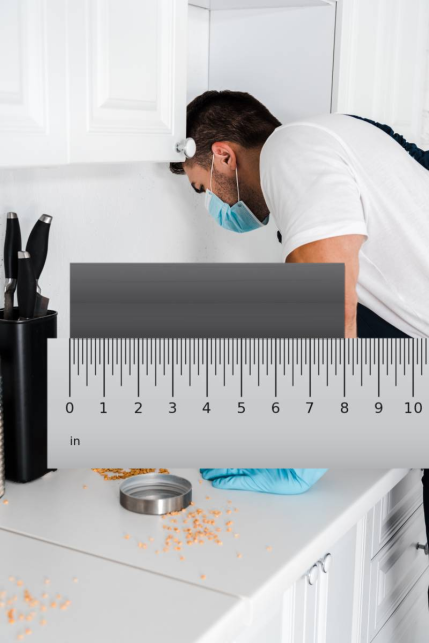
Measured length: 8 in
